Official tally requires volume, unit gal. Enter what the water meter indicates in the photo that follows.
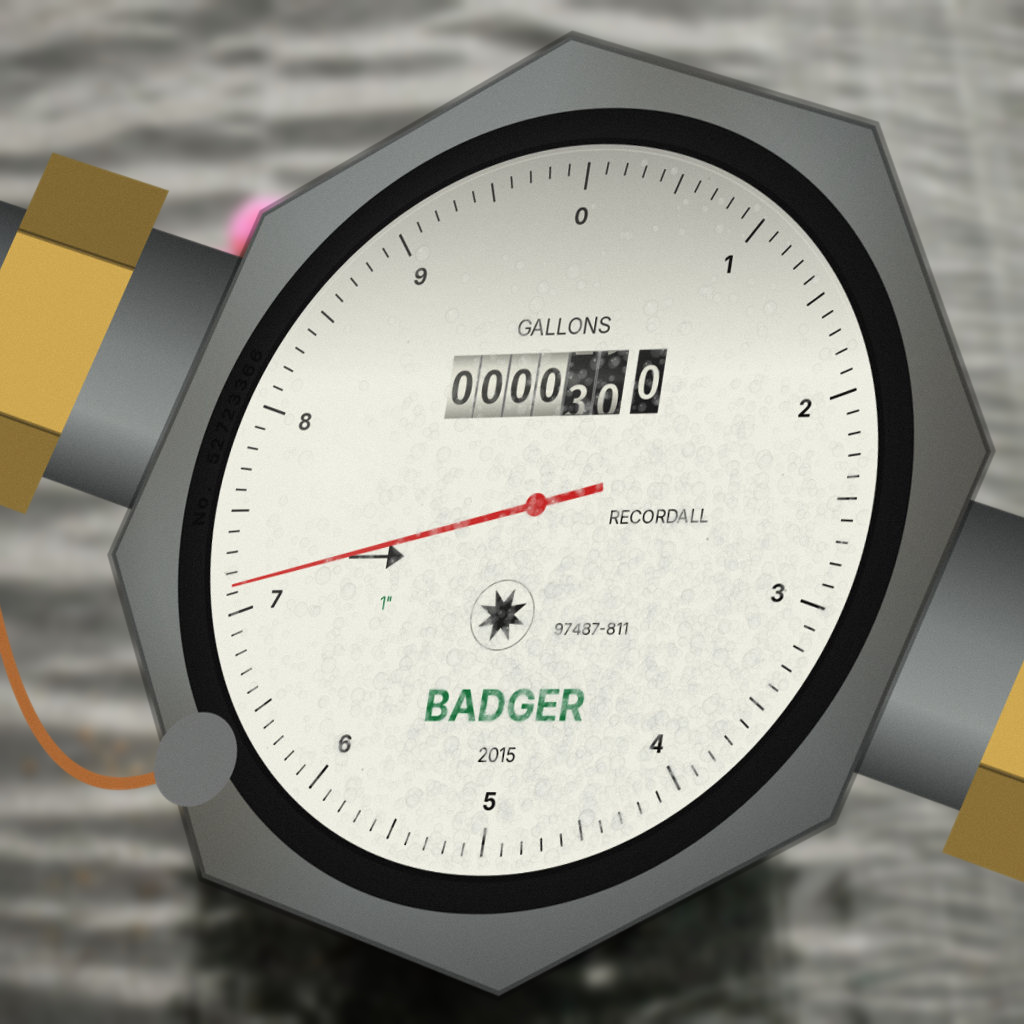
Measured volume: 297.1 gal
